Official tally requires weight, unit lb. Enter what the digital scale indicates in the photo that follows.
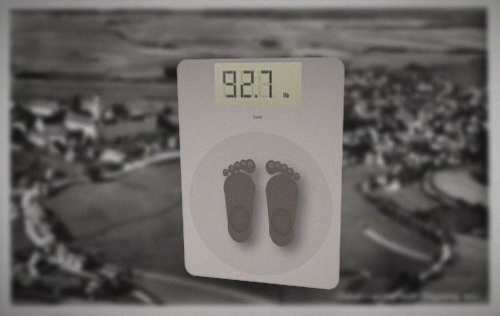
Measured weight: 92.7 lb
